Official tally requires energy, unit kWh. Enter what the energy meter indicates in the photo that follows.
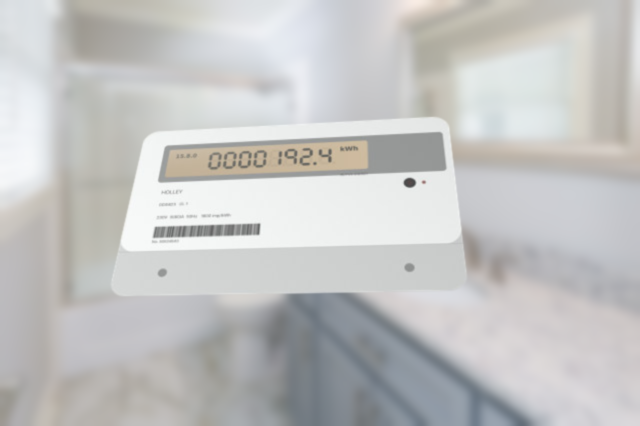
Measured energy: 192.4 kWh
